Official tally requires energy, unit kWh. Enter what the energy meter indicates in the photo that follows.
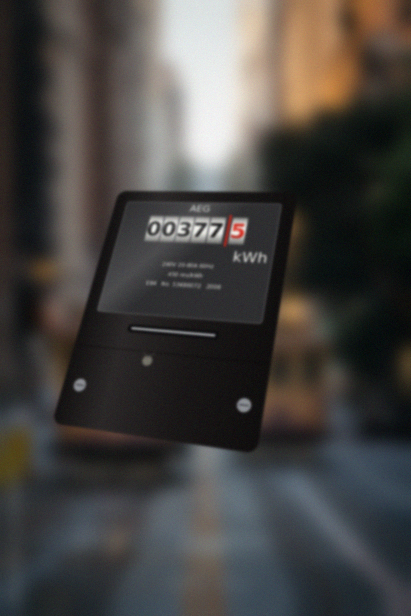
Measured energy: 377.5 kWh
